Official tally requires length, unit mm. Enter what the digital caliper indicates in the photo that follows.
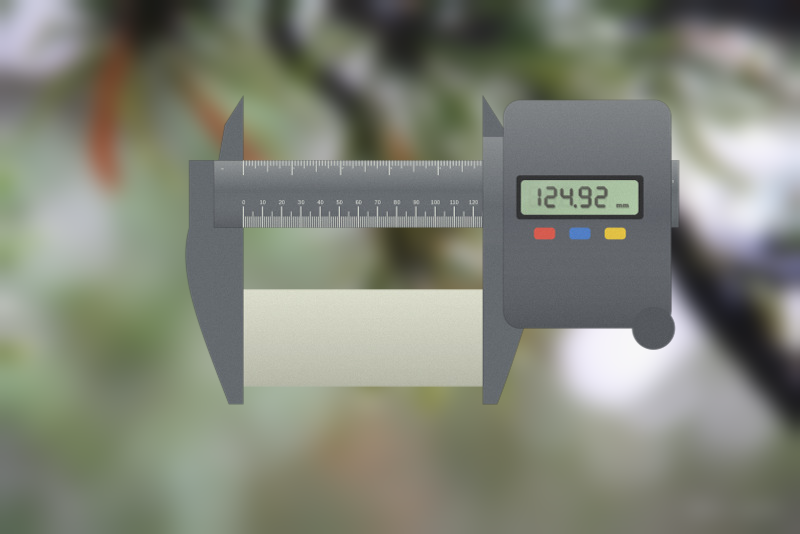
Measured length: 124.92 mm
